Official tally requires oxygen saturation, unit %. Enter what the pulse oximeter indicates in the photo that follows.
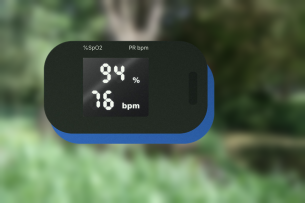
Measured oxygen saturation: 94 %
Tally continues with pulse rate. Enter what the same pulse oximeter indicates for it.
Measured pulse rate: 76 bpm
